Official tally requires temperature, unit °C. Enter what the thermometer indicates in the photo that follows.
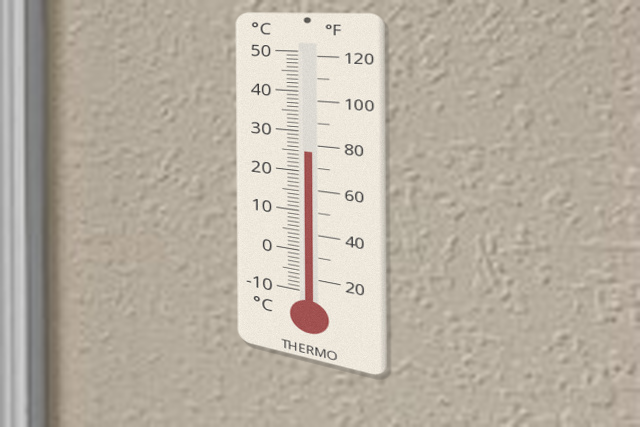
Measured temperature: 25 °C
